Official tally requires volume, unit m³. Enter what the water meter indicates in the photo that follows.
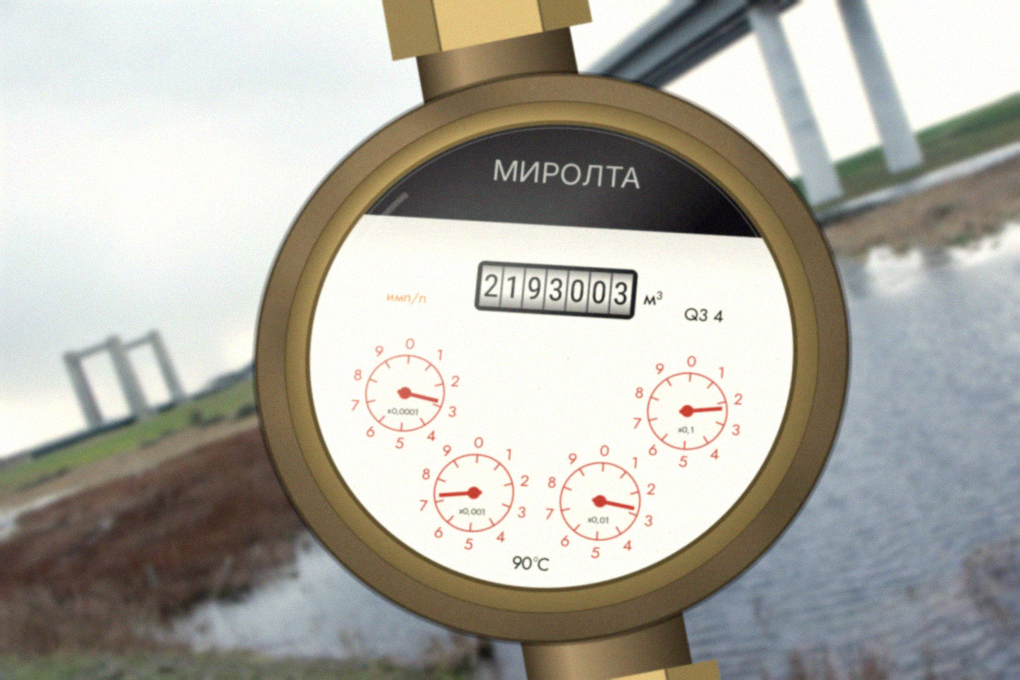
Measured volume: 2193003.2272 m³
